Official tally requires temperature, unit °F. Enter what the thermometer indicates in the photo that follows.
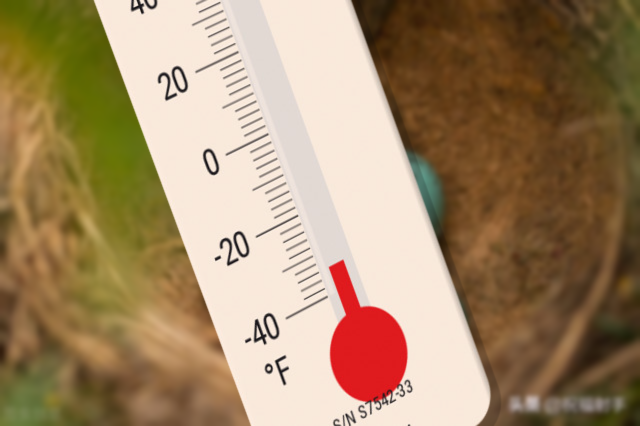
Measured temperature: -34 °F
